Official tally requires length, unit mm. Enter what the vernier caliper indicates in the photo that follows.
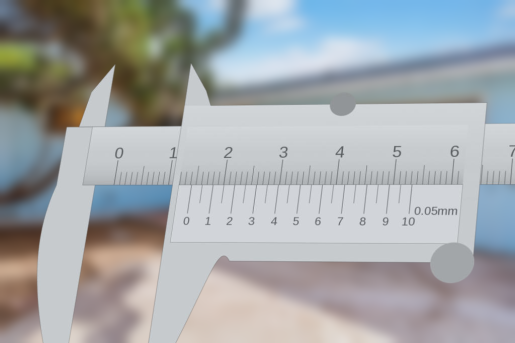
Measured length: 14.2 mm
